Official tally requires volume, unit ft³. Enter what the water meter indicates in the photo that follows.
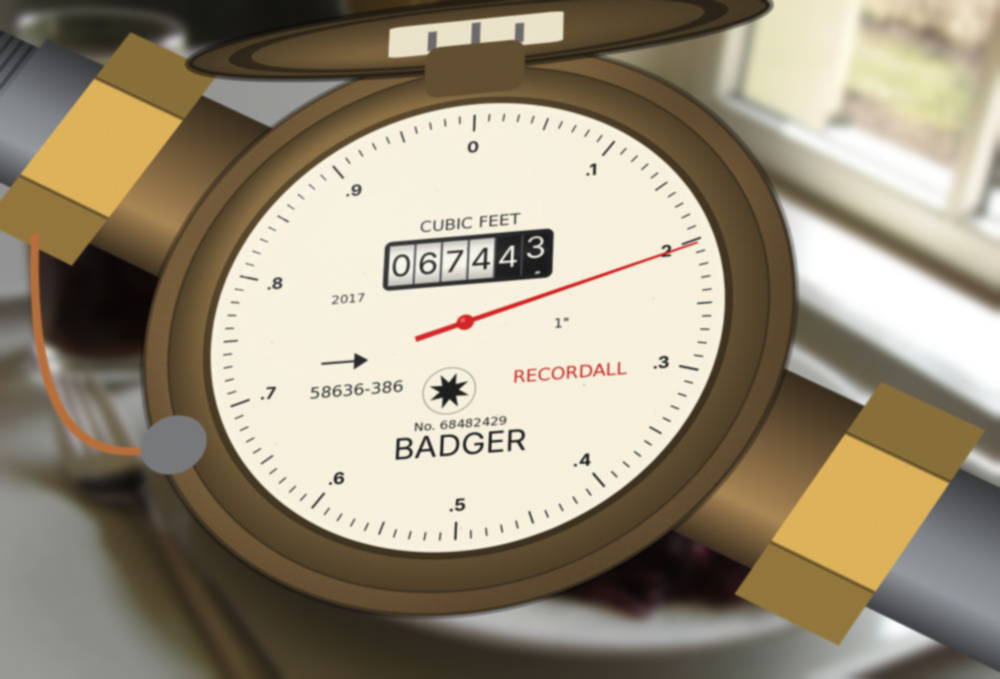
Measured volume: 67443.20 ft³
